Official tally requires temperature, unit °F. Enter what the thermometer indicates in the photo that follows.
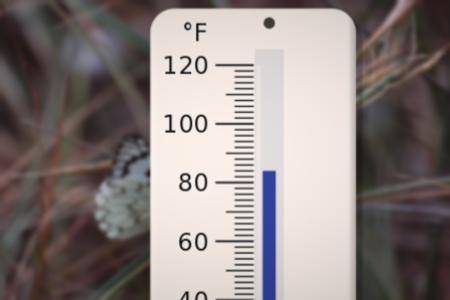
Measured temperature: 84 °F
